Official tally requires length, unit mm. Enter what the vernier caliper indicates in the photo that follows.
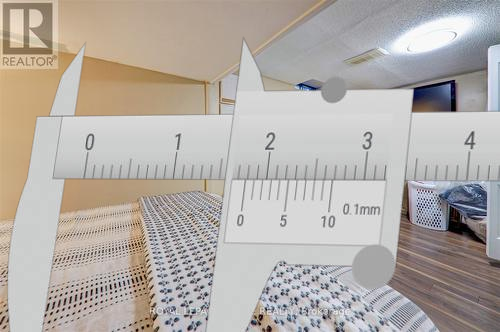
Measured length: 17.8 mm
